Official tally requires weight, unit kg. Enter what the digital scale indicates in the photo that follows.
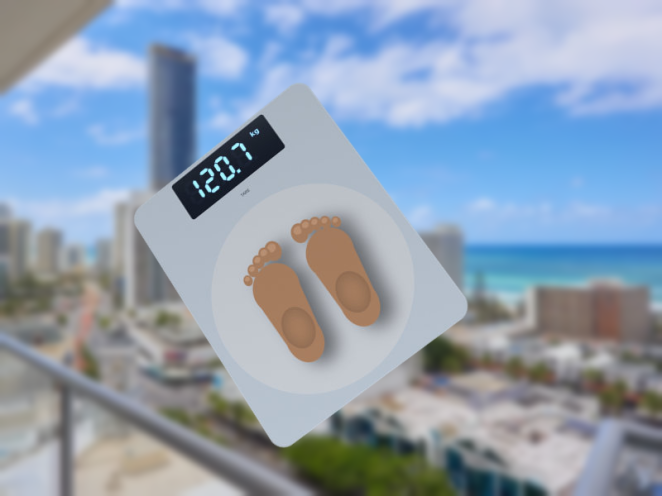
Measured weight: 120.7 kg
